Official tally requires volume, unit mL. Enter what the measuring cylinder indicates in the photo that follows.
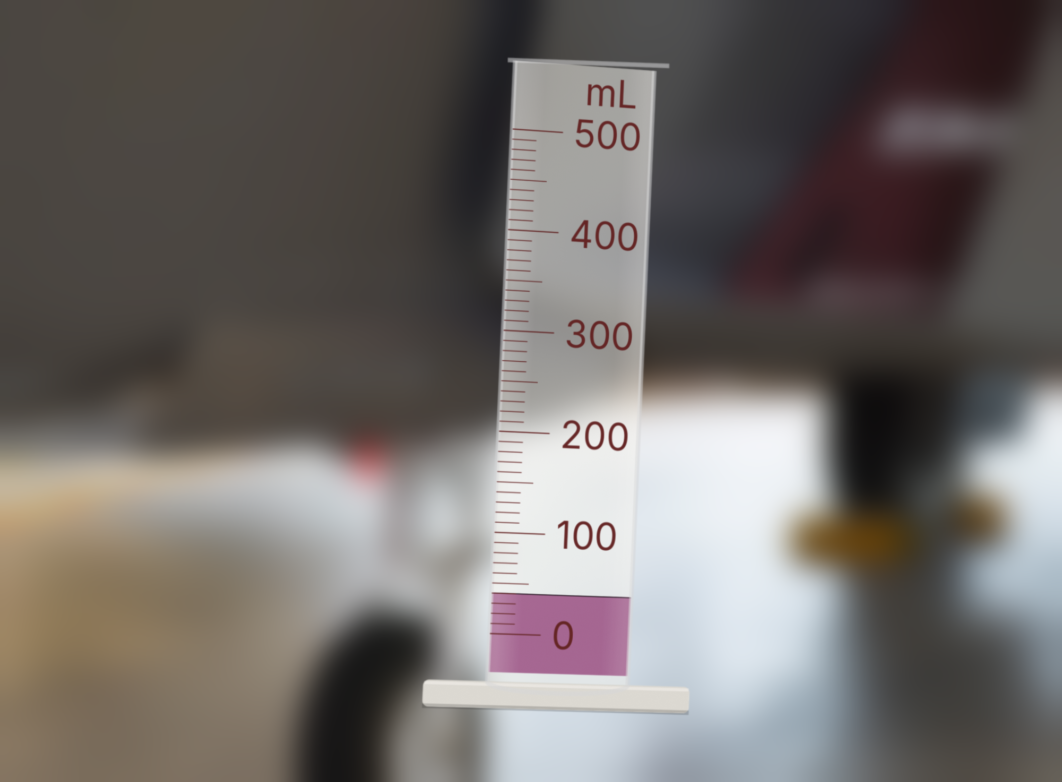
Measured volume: 40 mL
